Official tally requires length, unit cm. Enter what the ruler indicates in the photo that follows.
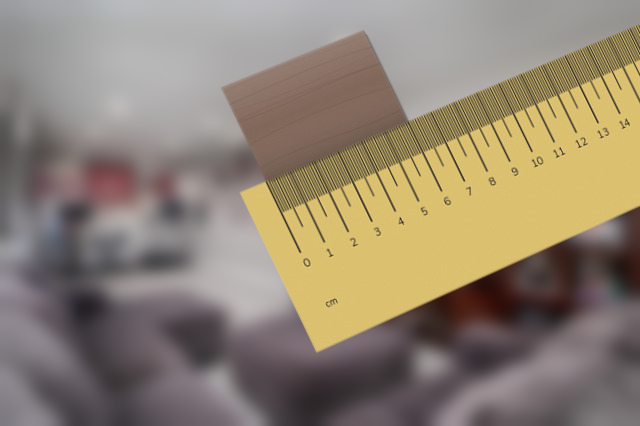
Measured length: 6 cm
